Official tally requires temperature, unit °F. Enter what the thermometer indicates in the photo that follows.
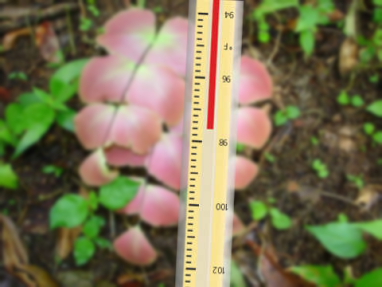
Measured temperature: 97.6 °F
